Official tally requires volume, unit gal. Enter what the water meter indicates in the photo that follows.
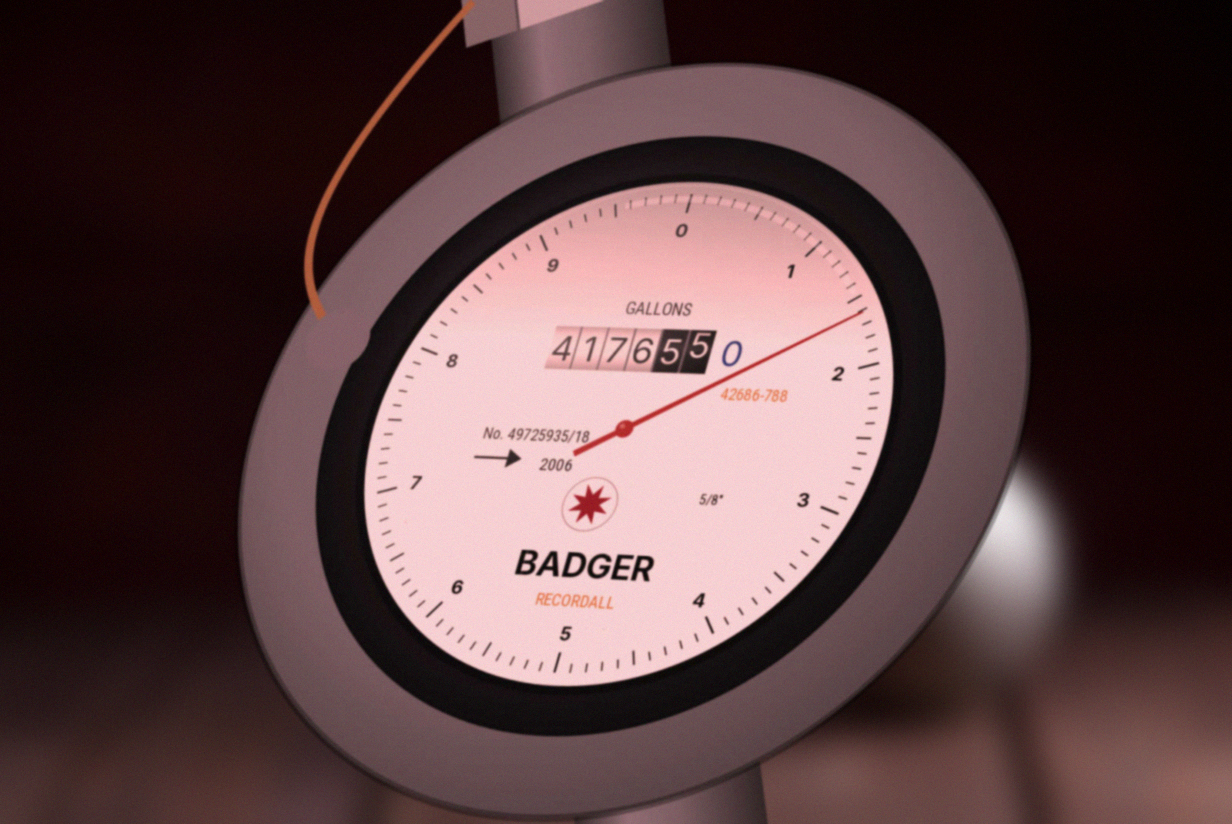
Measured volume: 4176551.6 gal
